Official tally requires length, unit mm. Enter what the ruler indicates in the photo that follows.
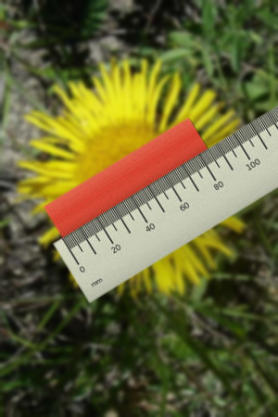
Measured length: 85 mm
